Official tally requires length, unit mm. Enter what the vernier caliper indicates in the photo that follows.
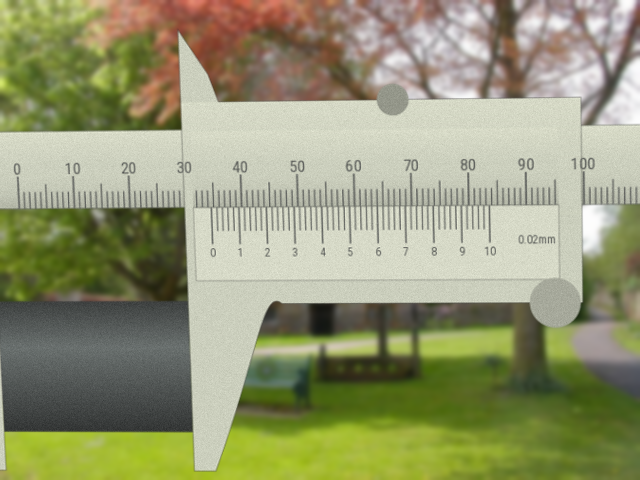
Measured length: 34.6 mm
